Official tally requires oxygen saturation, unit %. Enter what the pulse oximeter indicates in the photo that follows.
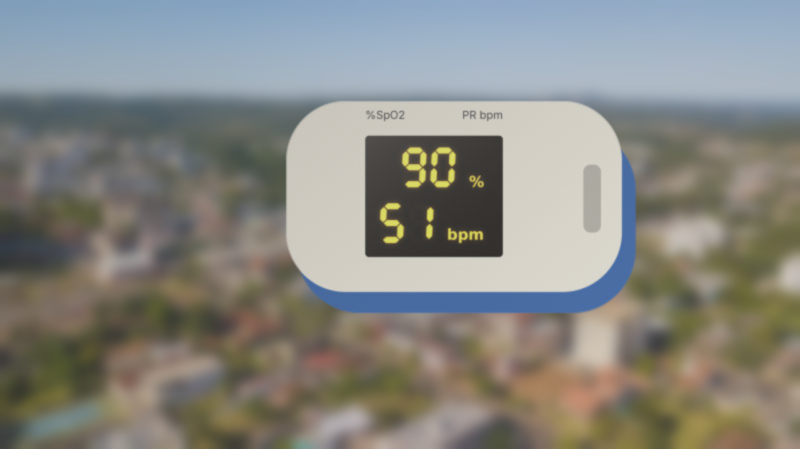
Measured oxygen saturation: 90 %
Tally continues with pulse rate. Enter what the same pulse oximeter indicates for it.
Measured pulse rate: 51 bpm
